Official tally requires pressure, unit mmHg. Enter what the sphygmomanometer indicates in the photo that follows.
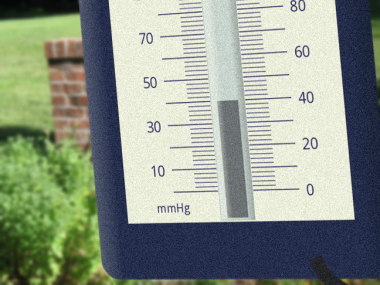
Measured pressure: 40 mmHg
